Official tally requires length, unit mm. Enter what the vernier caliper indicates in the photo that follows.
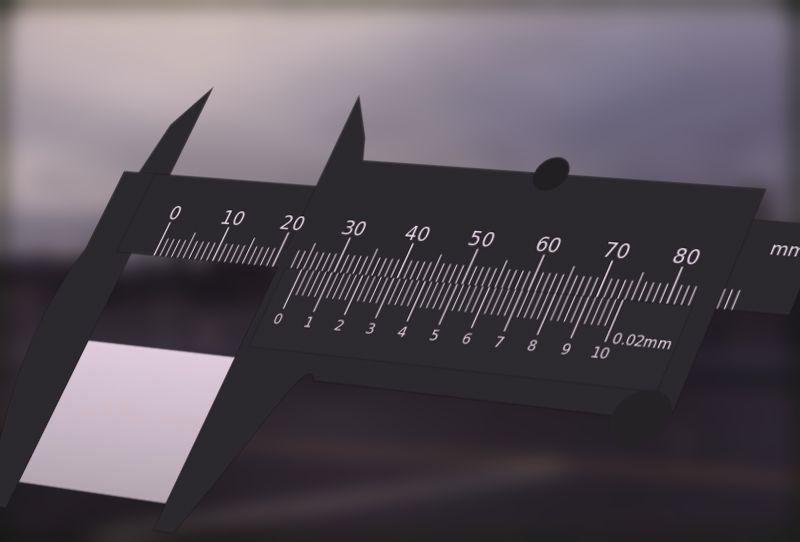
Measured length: 24.8 mm
